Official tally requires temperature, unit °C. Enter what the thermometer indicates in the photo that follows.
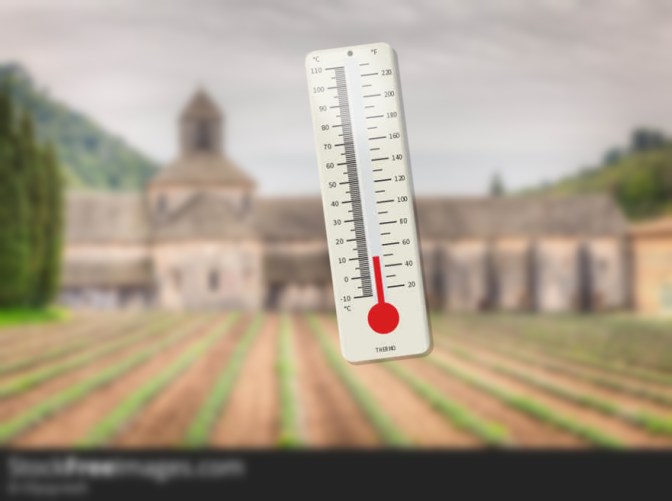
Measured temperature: 10 °C
